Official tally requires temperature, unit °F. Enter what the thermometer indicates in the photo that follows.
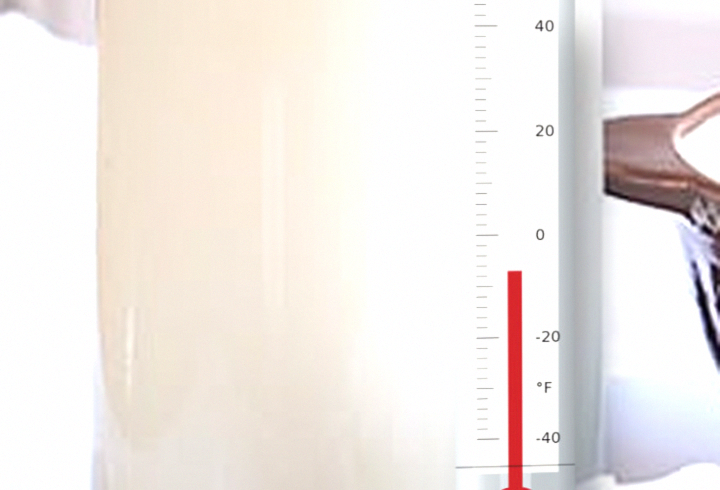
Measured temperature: -7 °F
